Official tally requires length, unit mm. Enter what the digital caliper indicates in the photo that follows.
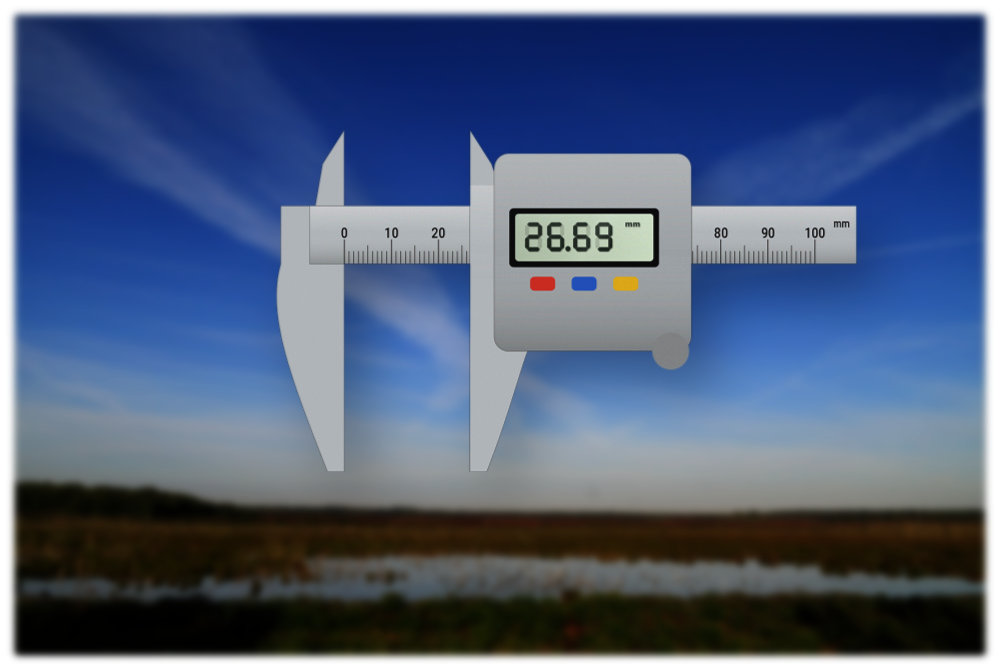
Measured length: 26.69 mm
